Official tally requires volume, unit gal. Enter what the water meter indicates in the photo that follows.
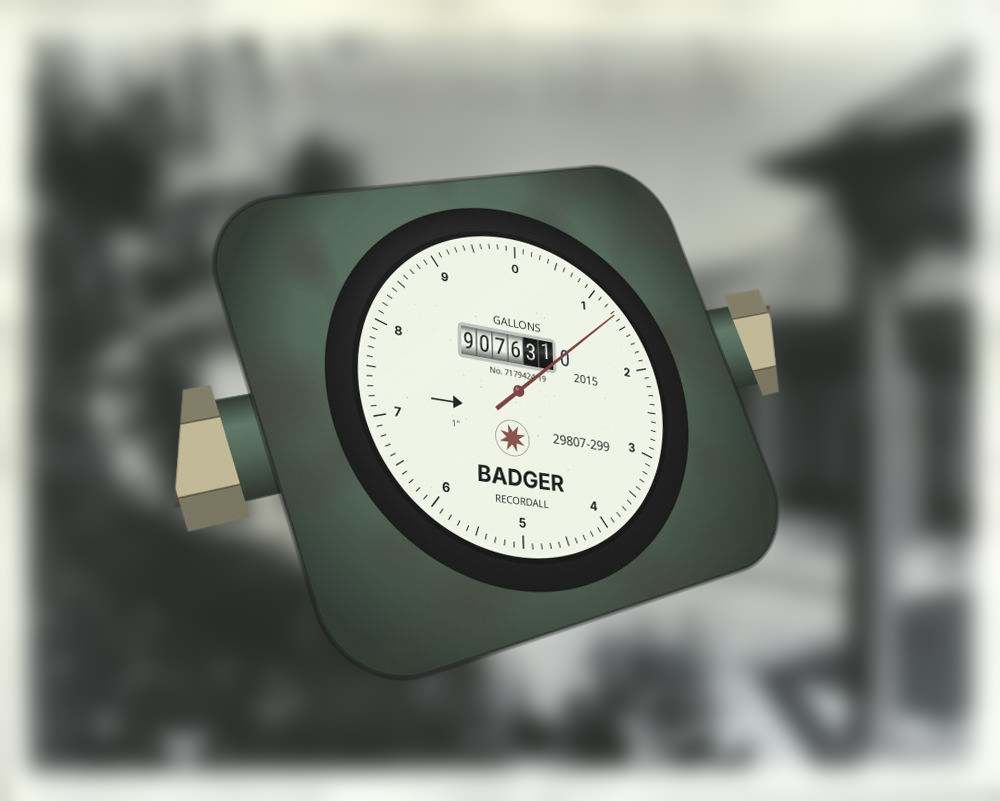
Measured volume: 9076311.3 gal
